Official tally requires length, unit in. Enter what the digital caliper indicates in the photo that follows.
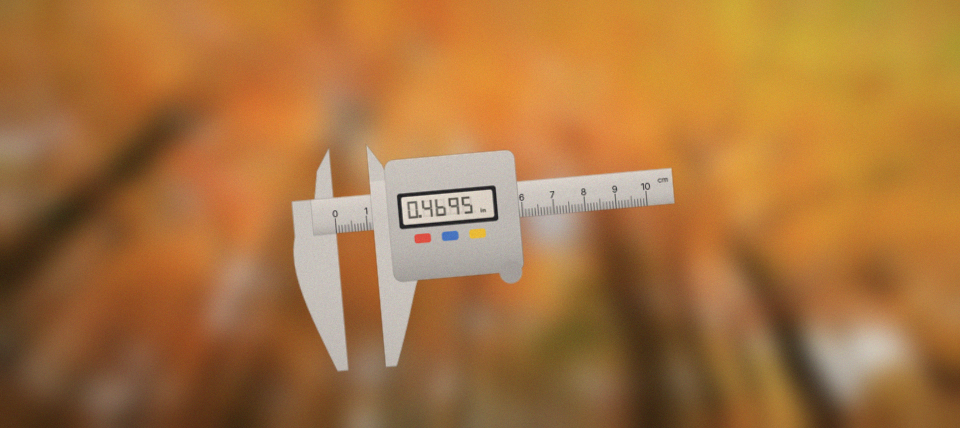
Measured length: 0.4695 in
